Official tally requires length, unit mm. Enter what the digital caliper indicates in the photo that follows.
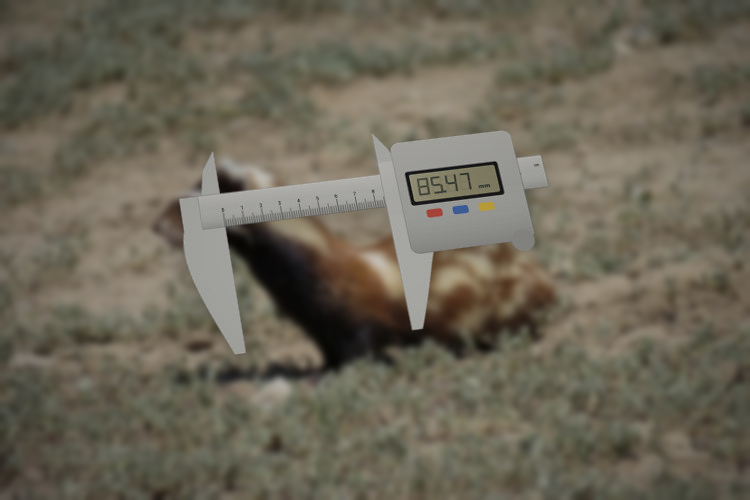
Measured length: 85.47 mm
